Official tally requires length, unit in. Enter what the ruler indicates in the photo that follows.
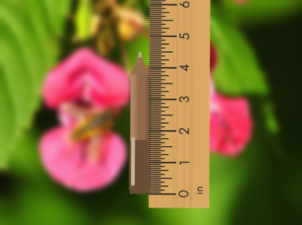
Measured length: 4.5 in
